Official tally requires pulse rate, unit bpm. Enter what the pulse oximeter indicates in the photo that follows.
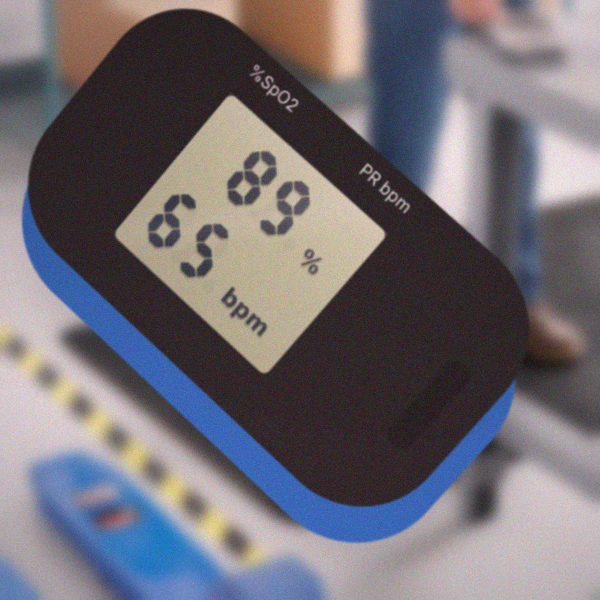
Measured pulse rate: 65 bpm
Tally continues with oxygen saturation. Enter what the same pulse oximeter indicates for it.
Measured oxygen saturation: 89 %
